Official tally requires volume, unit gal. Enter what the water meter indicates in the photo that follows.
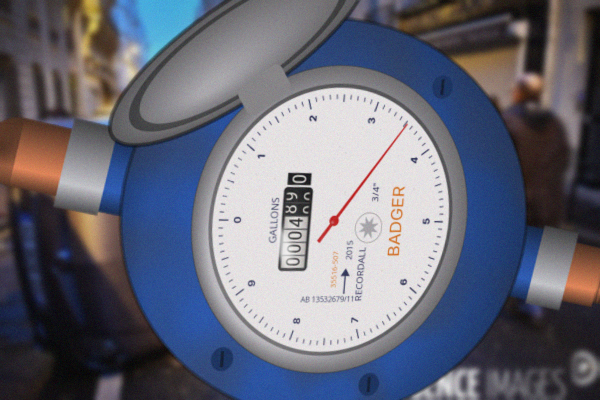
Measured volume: 4893.5 gal
